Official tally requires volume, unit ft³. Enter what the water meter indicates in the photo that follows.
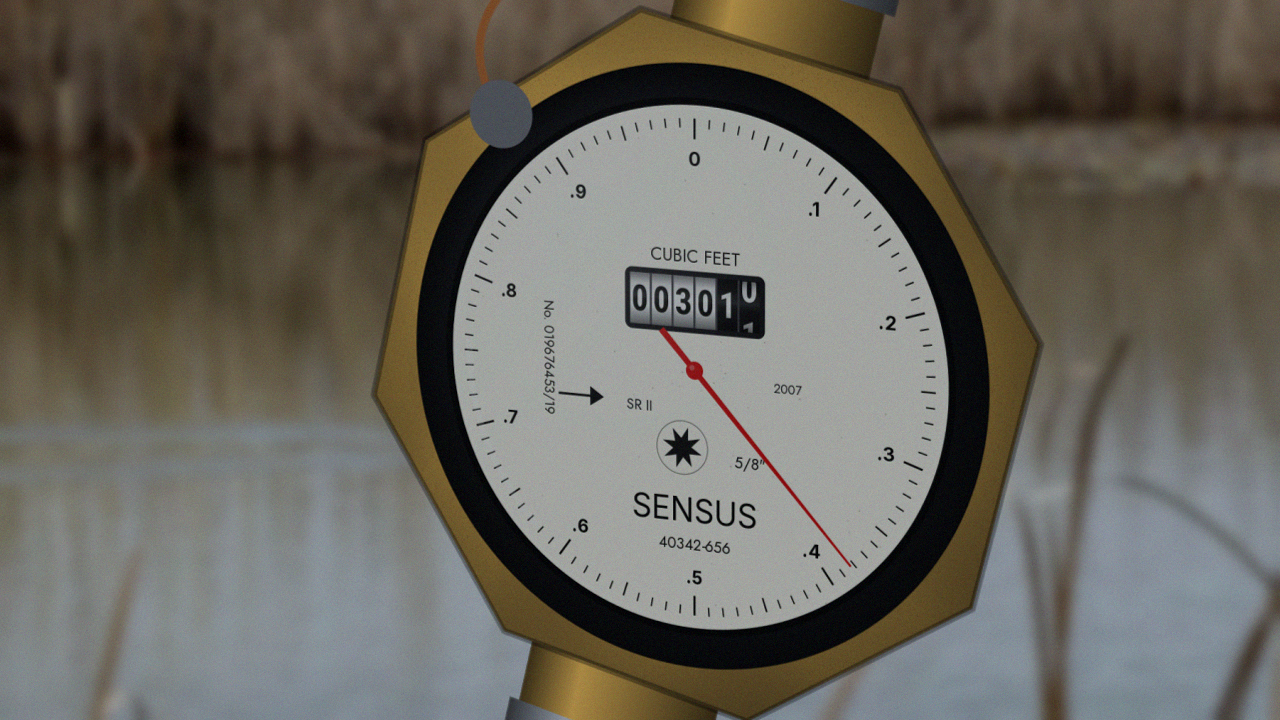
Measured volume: 3010.38 ft³
